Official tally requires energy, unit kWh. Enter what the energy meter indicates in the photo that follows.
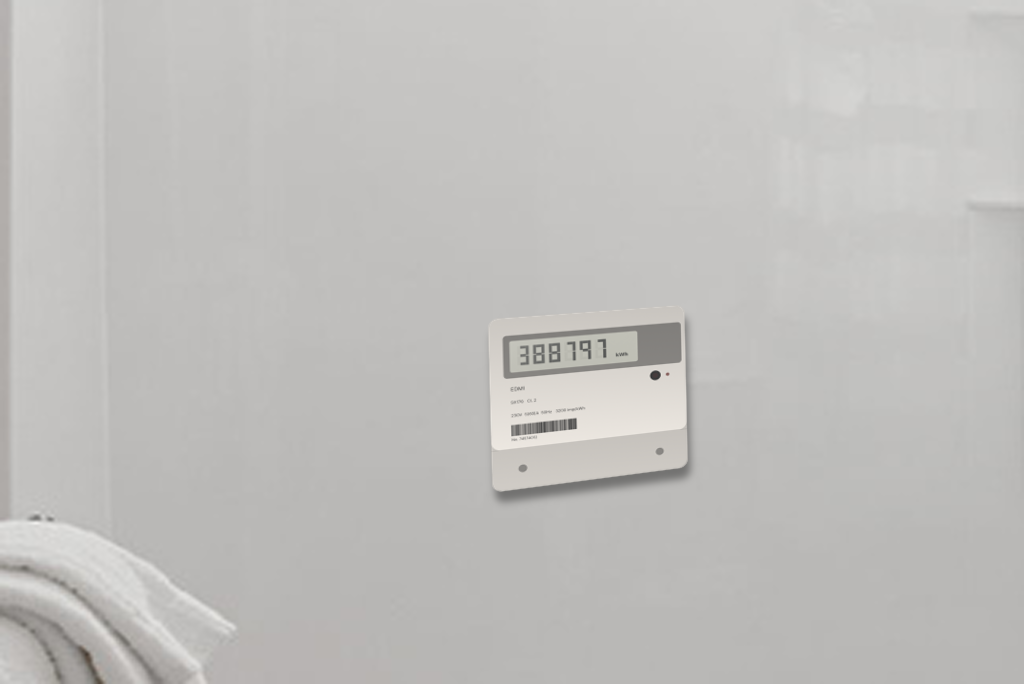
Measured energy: 388797 kWh
